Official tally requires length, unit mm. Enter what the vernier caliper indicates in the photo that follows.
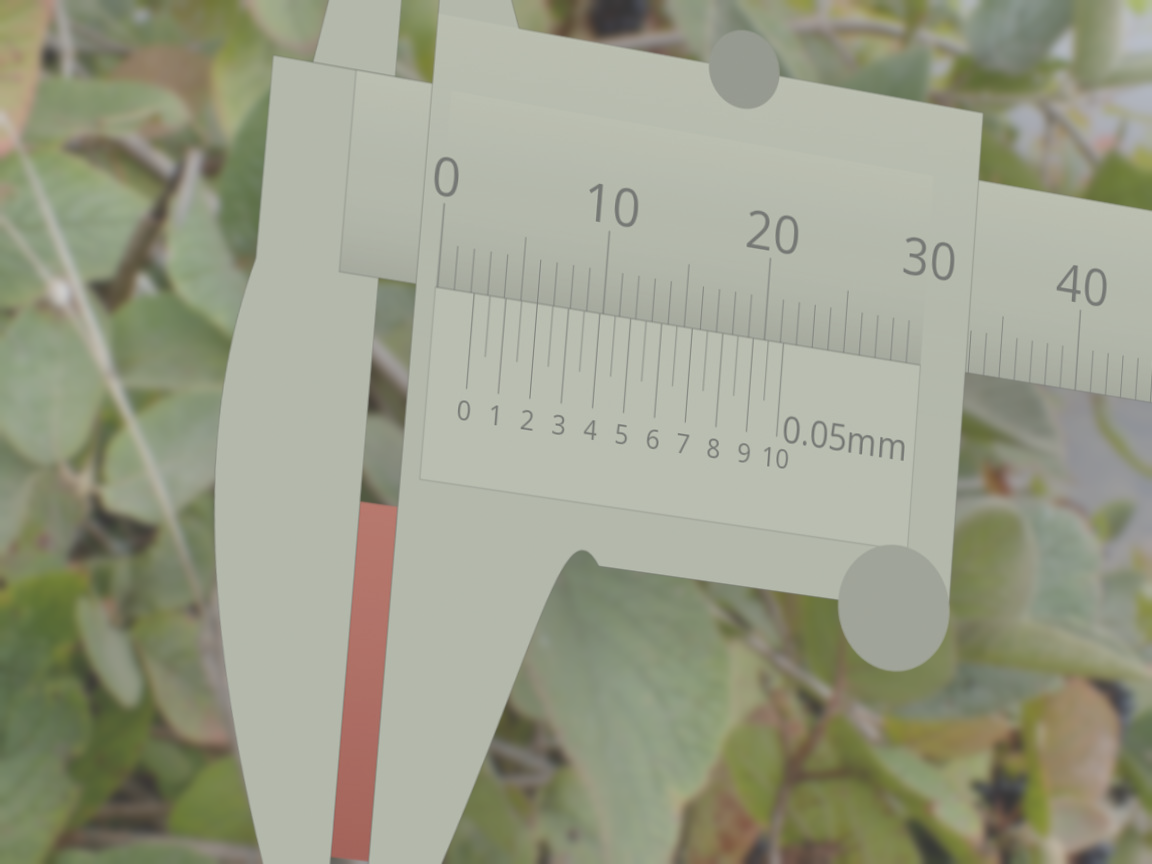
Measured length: 2.2 mm
